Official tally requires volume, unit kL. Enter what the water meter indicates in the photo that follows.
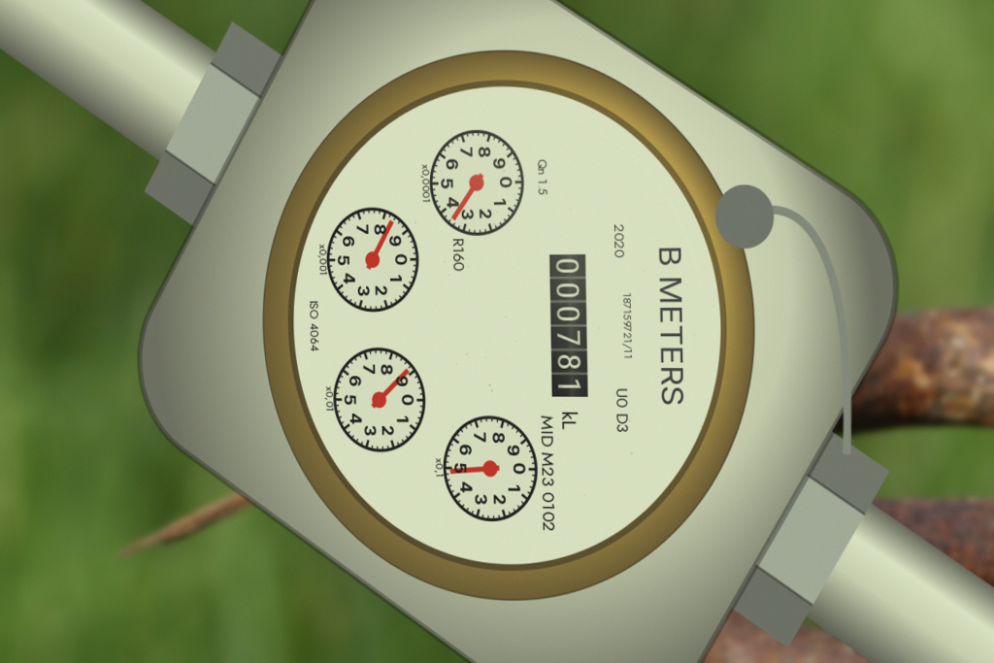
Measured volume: 781.4883 kL
